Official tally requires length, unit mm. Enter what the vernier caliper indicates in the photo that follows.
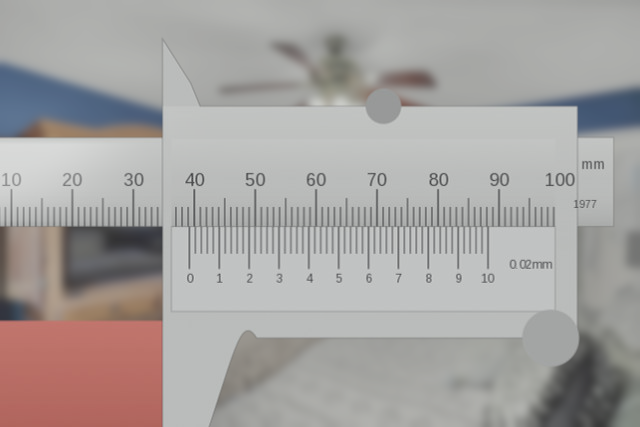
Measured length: 39.2 mm
